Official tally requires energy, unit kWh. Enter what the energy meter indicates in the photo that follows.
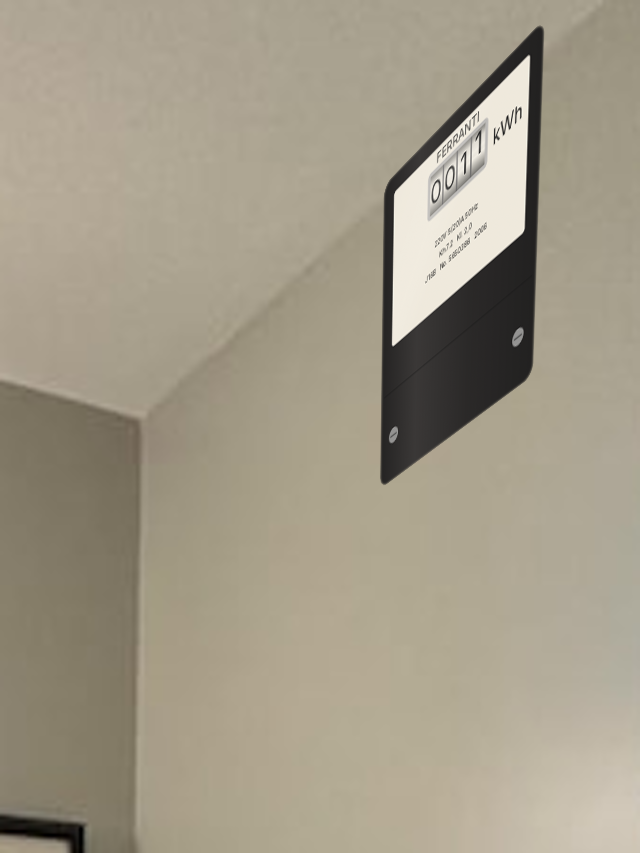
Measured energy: 11 kWh
